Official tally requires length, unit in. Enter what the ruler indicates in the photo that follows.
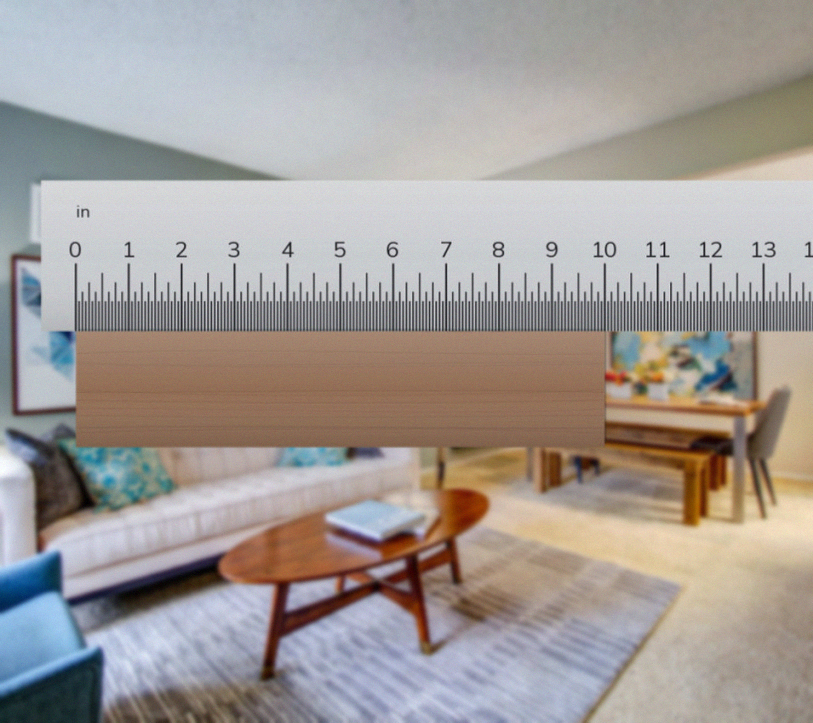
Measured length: 10 in
